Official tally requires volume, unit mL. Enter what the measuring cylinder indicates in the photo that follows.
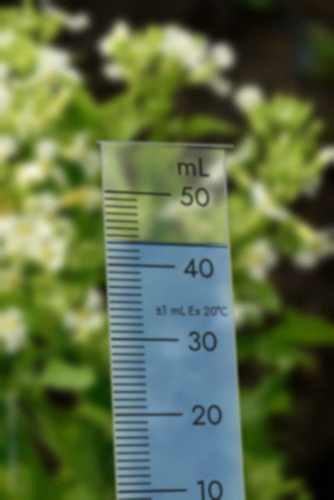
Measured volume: 43 mL
